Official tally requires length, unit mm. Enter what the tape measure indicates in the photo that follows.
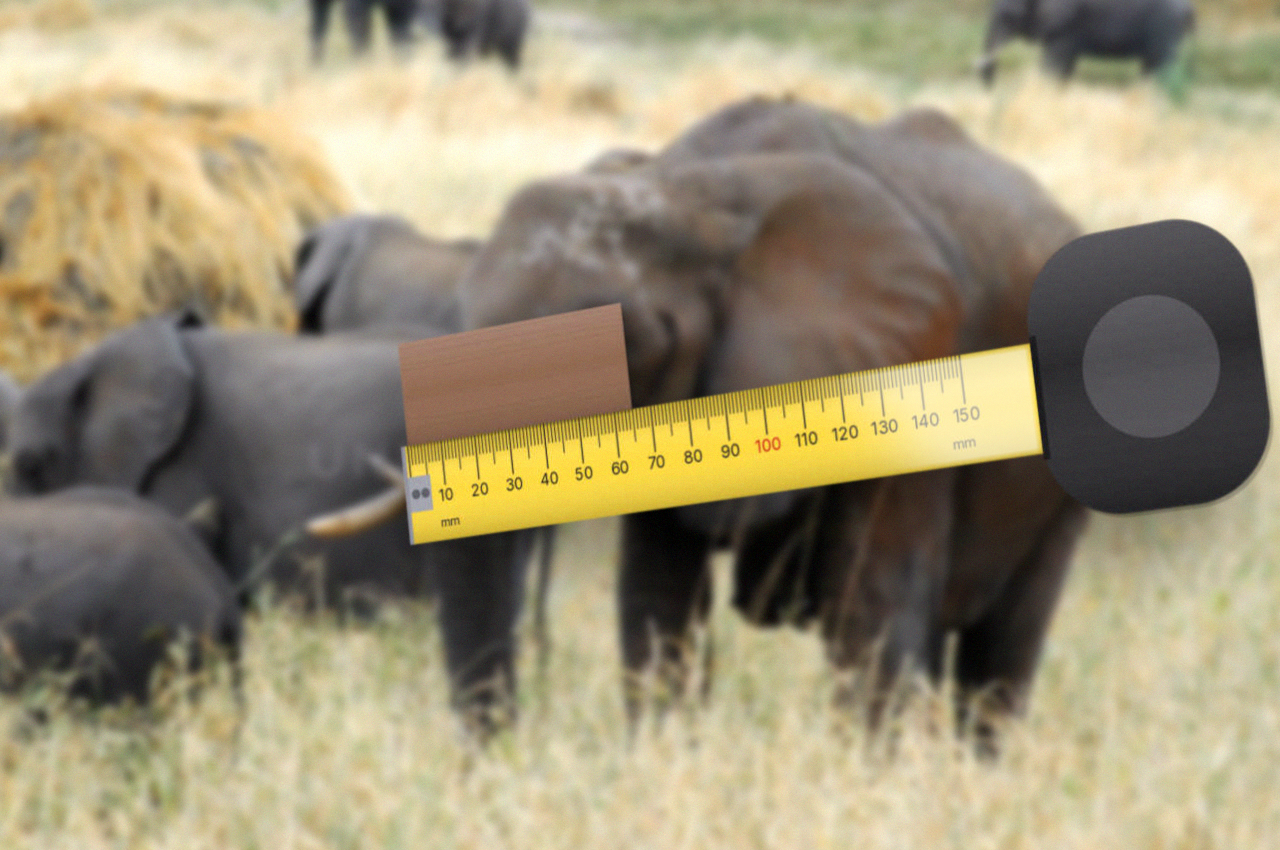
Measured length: 65 mm
